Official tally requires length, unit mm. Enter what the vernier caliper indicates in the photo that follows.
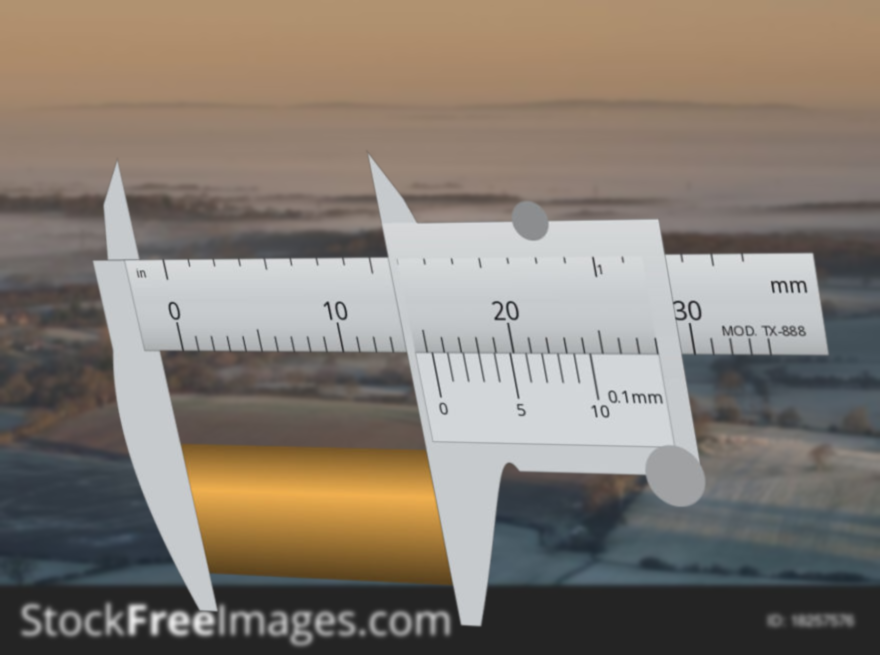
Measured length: 15.3 mm
